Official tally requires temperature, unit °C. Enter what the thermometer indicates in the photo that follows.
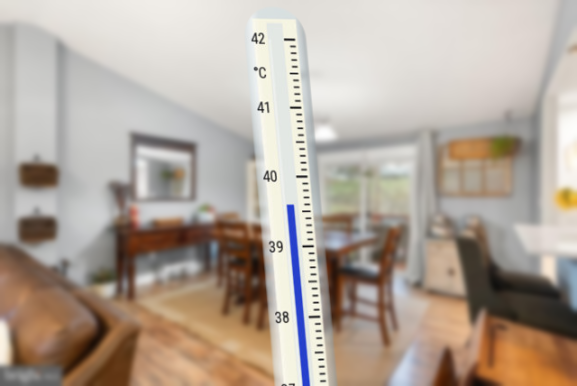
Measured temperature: 39.6 °C
